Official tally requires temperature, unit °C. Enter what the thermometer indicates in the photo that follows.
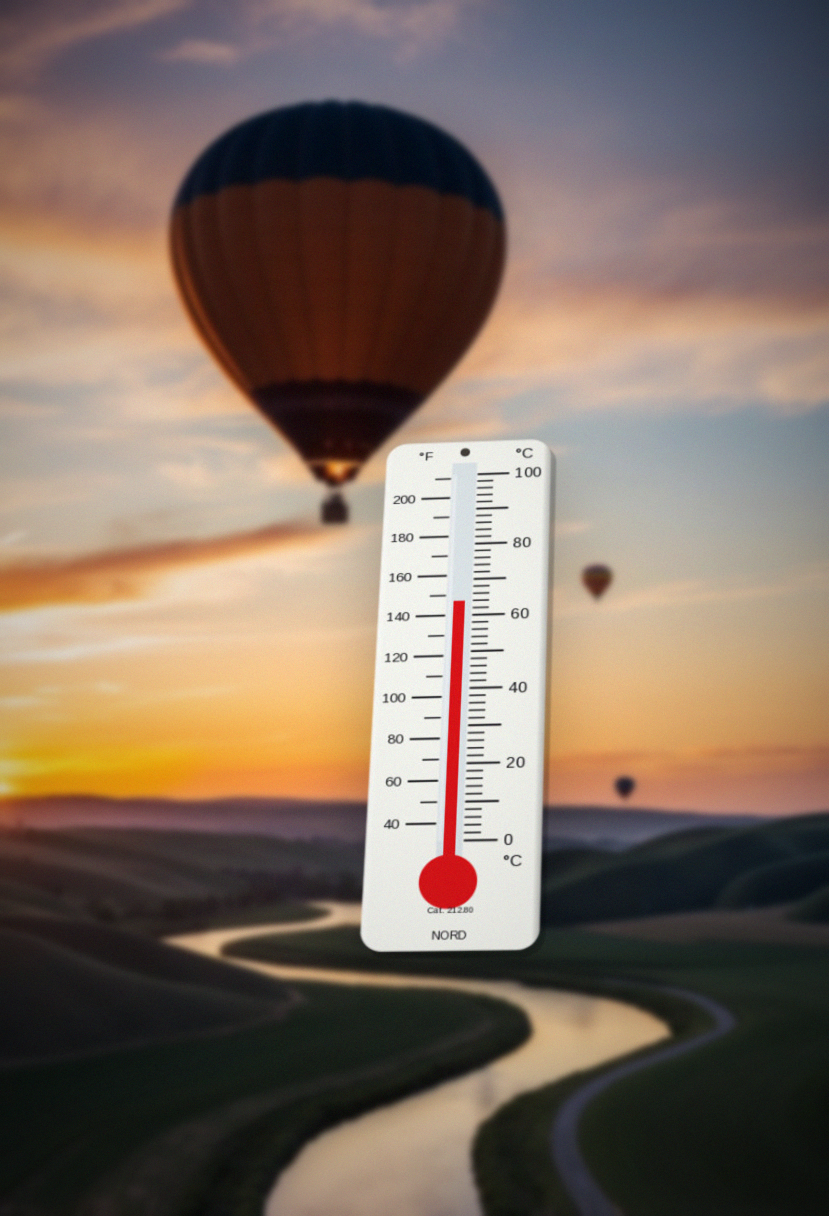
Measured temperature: 64 °C
